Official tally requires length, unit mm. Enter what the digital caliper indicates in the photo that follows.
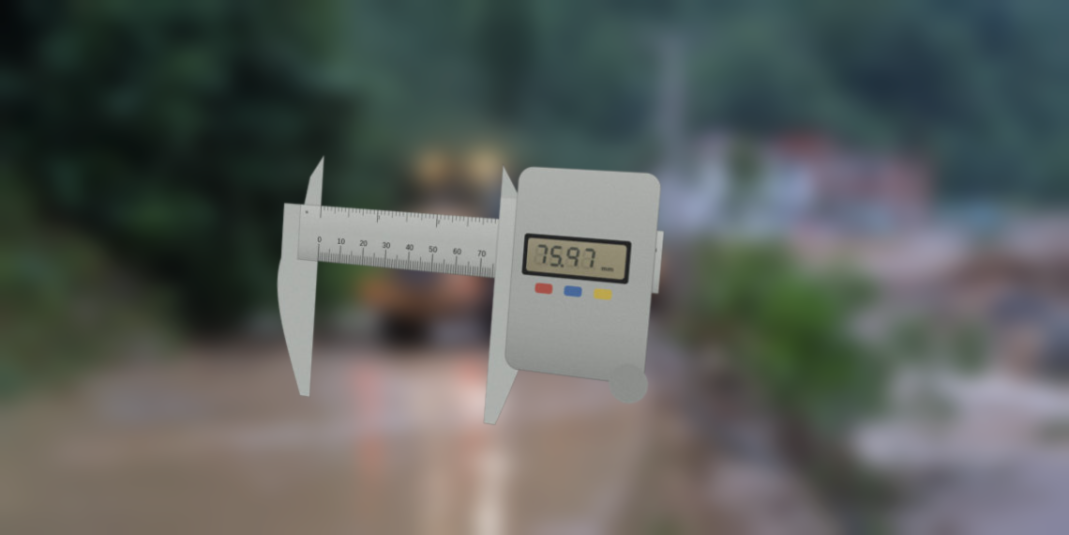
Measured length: 75.97 mm
